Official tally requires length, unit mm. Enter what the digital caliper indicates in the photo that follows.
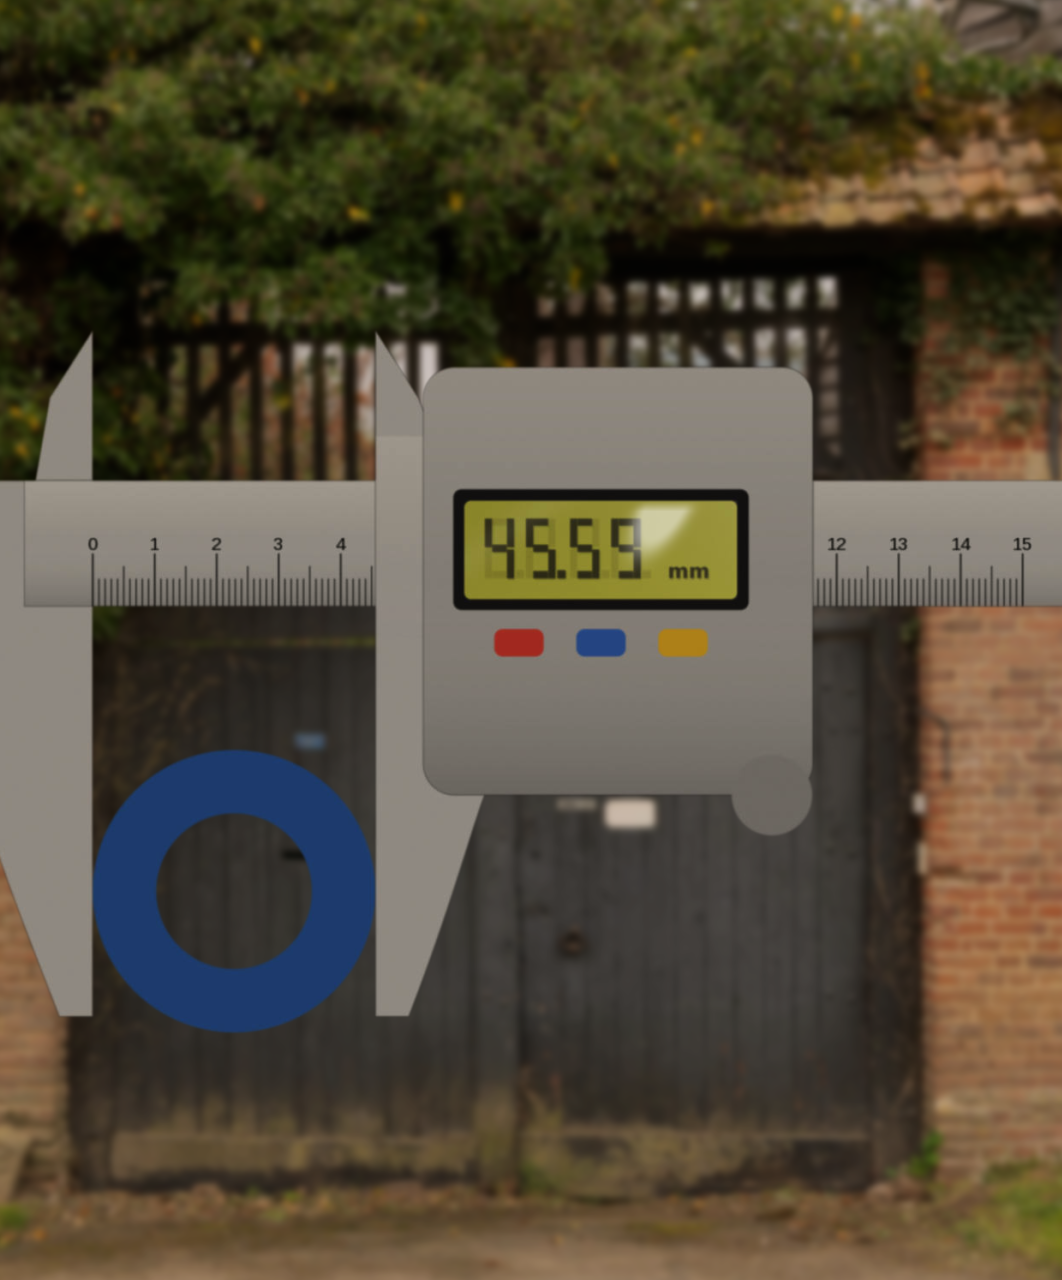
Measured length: 45.59 mm
